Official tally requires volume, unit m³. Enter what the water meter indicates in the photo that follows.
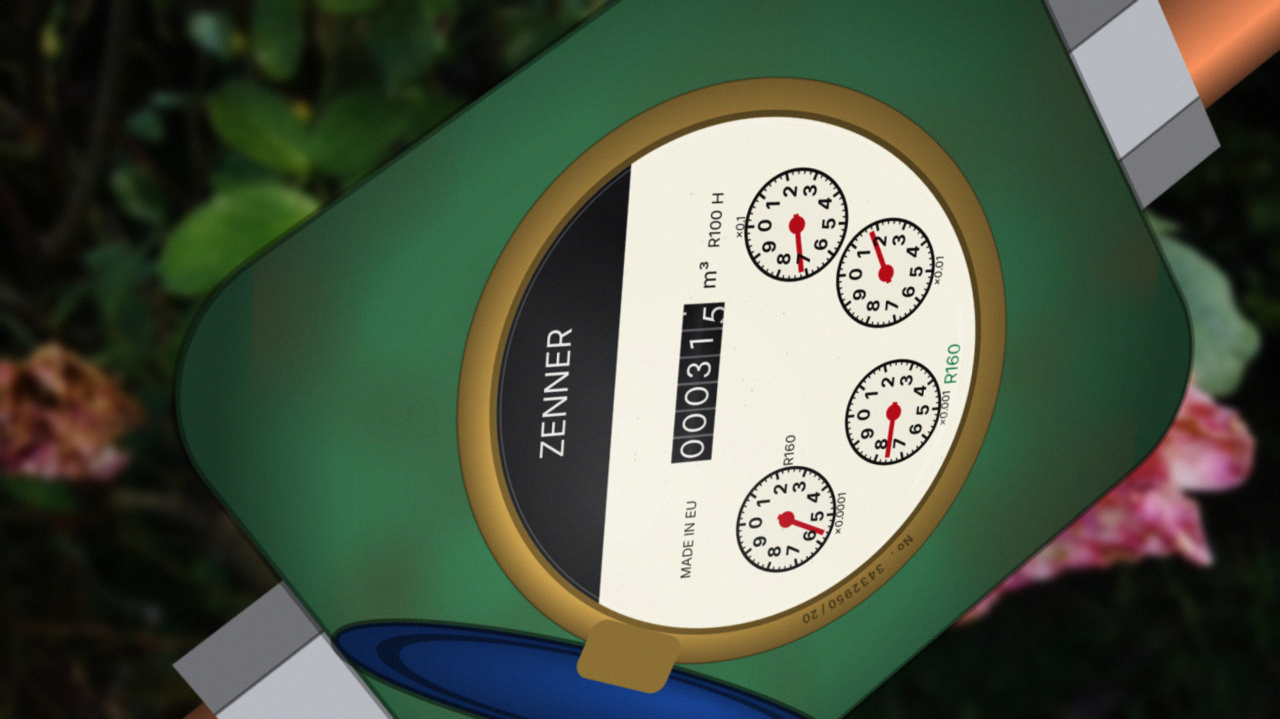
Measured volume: 314.7175 m³
